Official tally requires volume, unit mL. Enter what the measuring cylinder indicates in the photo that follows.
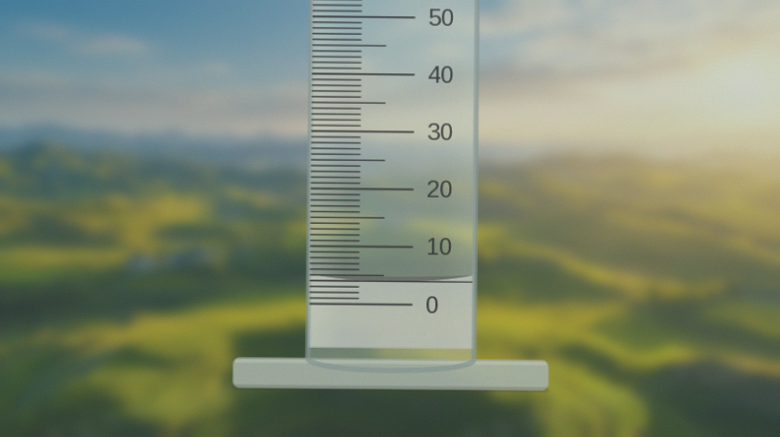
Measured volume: 4 mL
